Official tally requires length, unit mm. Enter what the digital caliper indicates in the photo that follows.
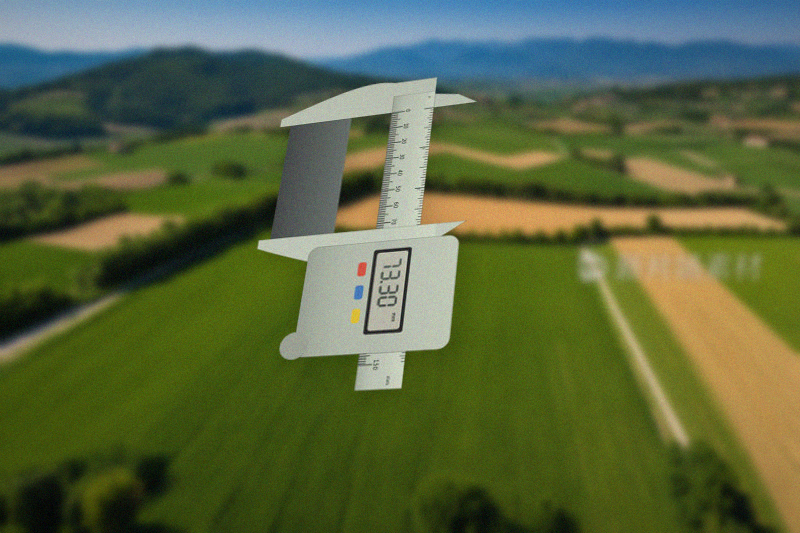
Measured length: 73.30 mm
